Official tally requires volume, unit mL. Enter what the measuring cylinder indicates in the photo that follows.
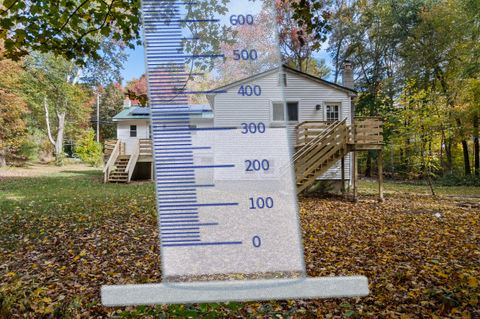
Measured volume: 300 mL
